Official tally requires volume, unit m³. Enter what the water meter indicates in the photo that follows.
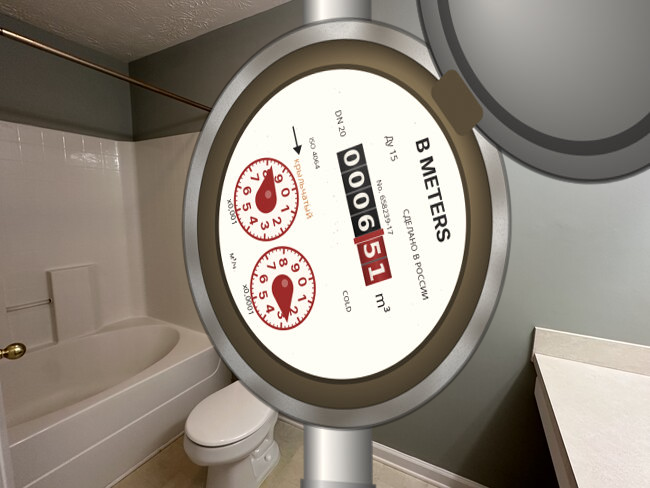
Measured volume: 6.5182 m³
